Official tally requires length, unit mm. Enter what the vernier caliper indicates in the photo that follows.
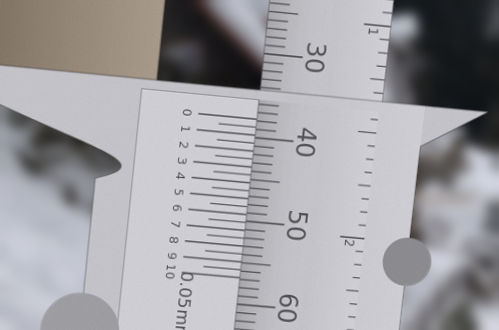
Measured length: 37.8 mm
